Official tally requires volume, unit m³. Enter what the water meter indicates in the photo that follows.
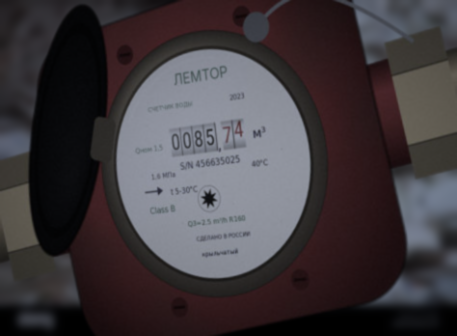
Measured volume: 85.74 m³
